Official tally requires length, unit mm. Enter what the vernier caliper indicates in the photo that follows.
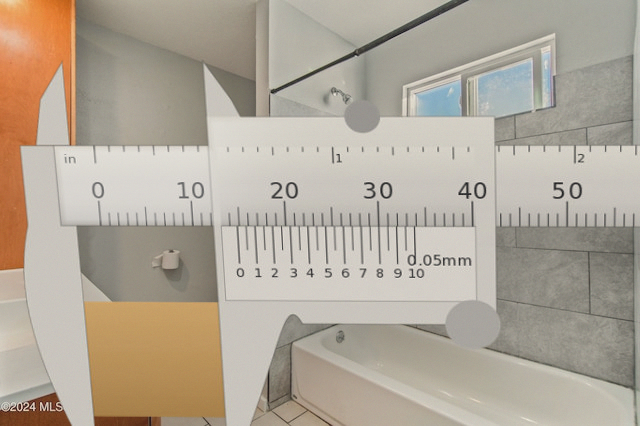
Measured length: 14.8 mm
